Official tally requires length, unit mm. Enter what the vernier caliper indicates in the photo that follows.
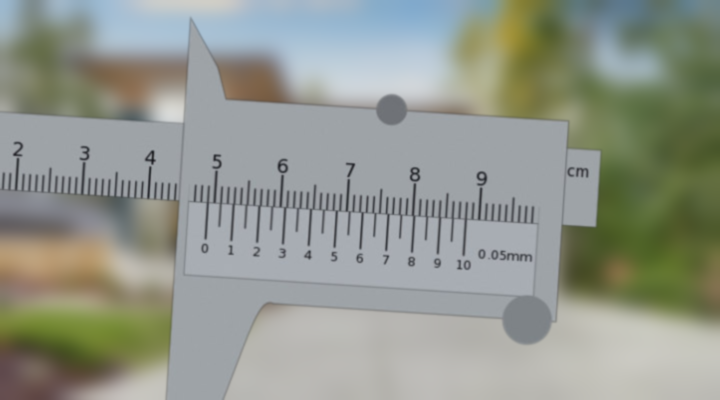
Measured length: 49.0 mm
